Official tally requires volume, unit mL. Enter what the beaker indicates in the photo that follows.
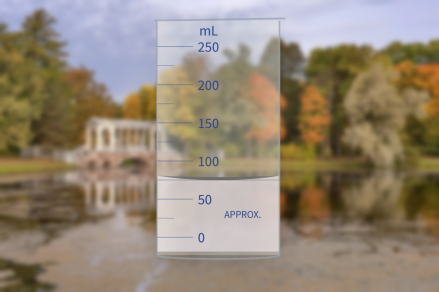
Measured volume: 75 mL
